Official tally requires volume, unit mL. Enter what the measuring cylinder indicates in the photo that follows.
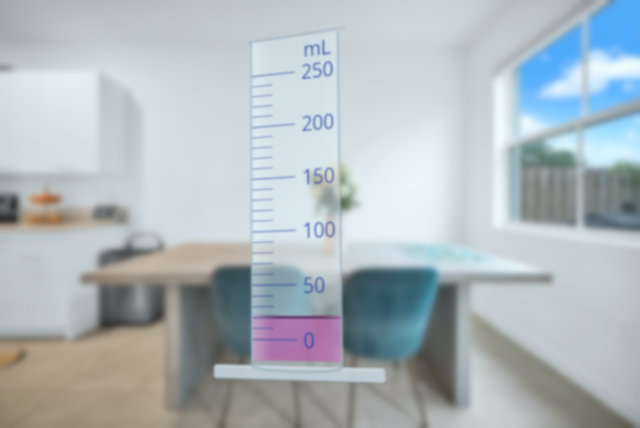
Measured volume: 20 mL
